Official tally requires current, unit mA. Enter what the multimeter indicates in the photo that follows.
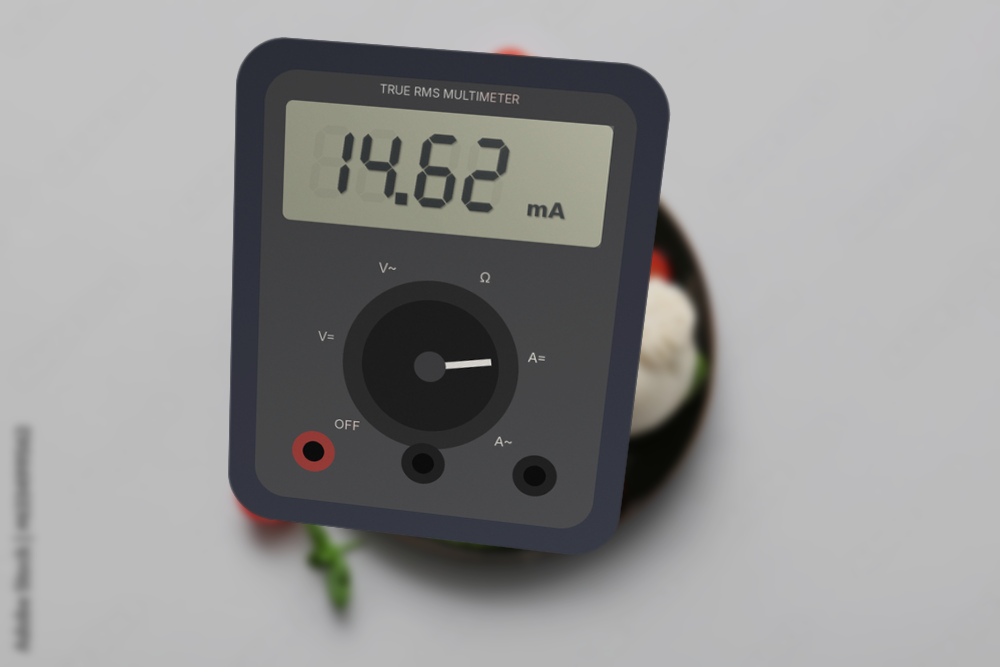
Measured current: 14.62 mA
